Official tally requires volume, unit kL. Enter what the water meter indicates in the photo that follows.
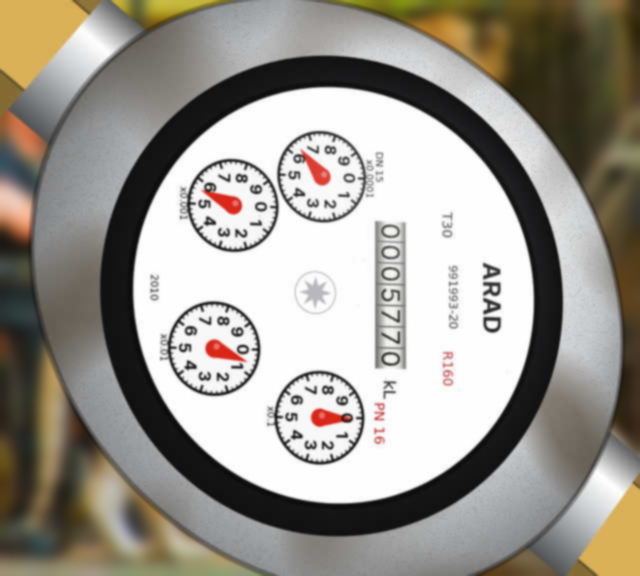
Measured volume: 5770.0056 kL
